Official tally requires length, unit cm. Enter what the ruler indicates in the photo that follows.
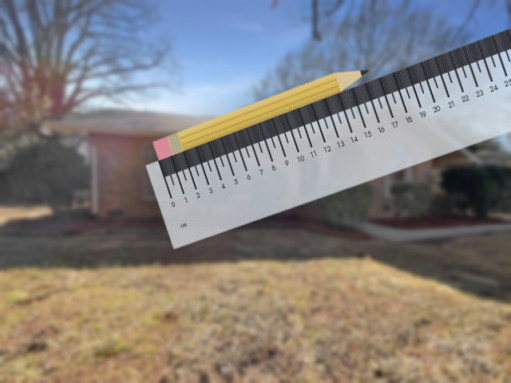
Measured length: 16.5 cm
